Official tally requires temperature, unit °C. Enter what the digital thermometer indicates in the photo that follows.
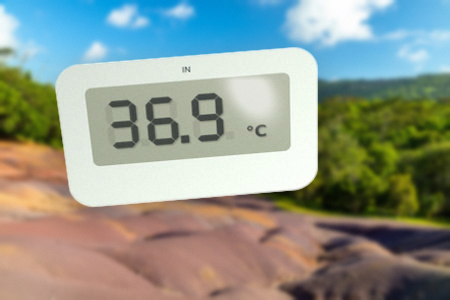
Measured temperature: 36.9 °C
